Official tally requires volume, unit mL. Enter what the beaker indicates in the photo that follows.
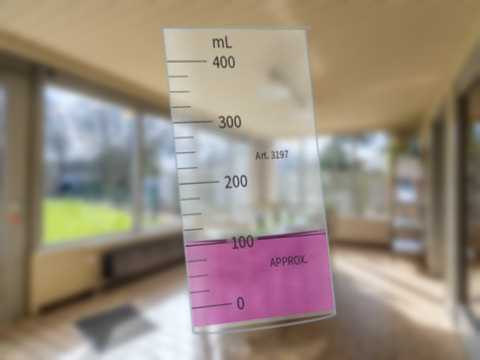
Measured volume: 100 mL
